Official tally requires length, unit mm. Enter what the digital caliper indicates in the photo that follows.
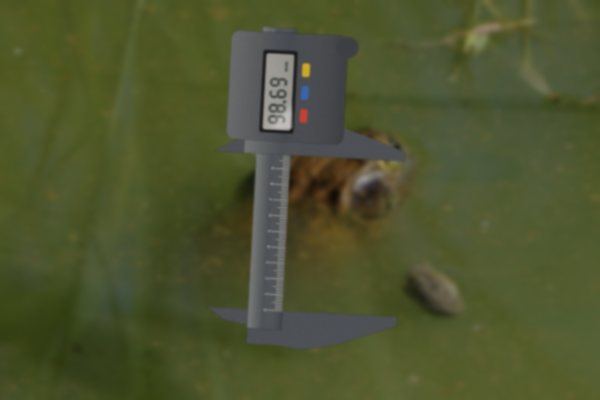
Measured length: 98.69 mm
